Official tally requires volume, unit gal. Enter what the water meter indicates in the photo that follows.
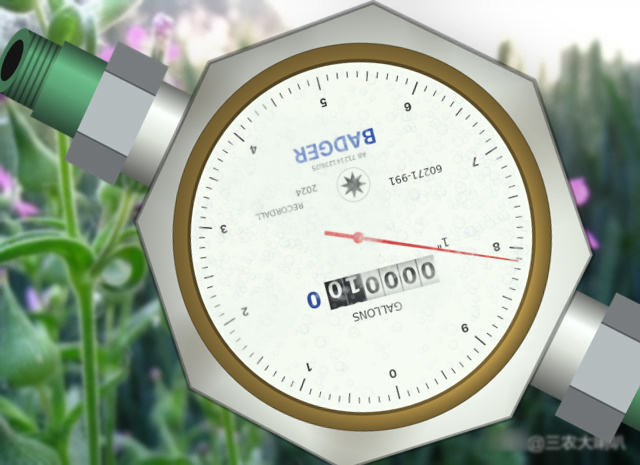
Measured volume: 98.1 gal
